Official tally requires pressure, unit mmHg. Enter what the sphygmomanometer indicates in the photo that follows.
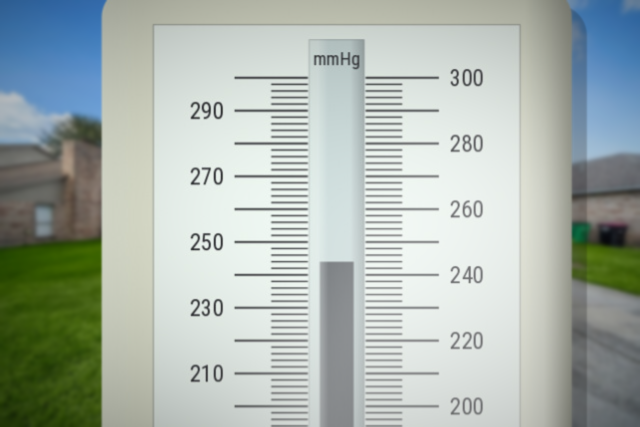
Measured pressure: 244 mmHg
